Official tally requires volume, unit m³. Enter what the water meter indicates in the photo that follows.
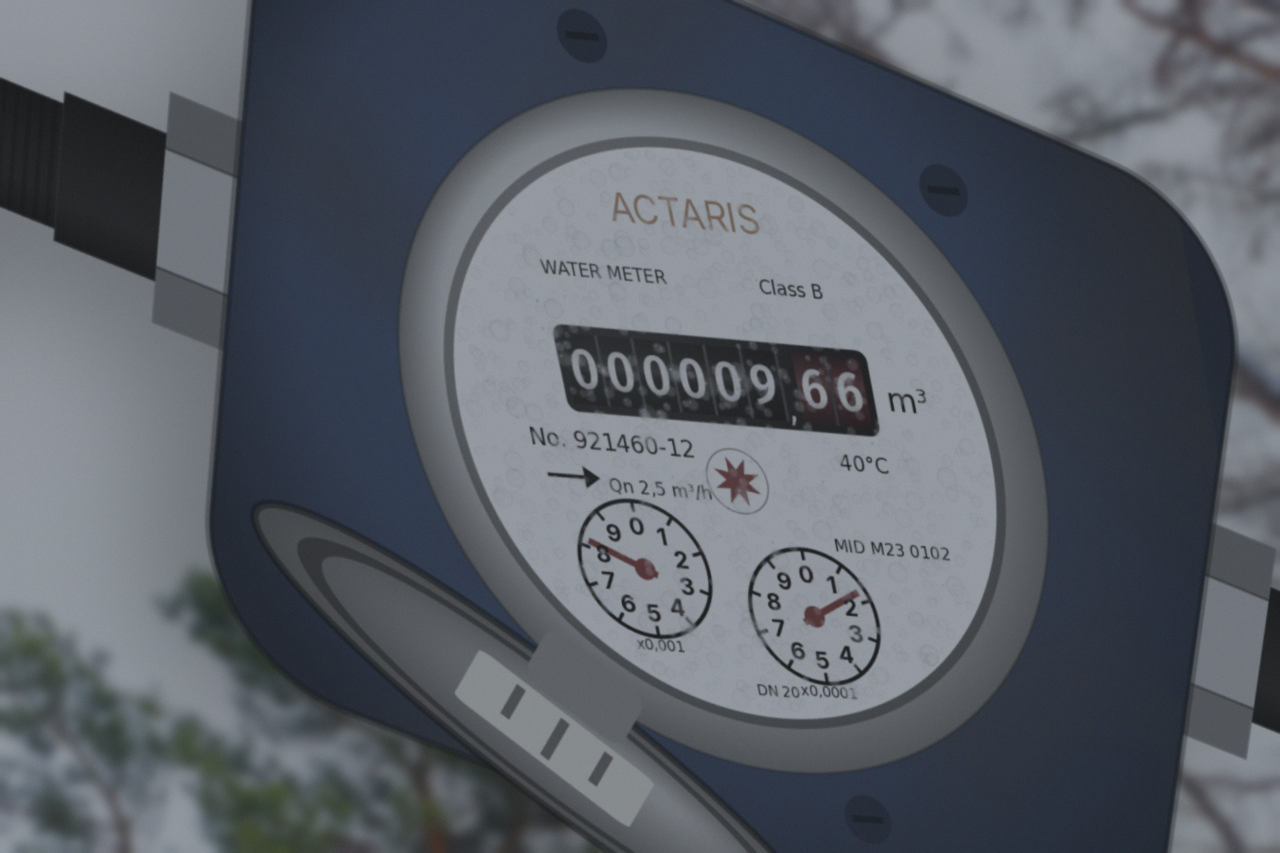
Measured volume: 9.6681 m³
